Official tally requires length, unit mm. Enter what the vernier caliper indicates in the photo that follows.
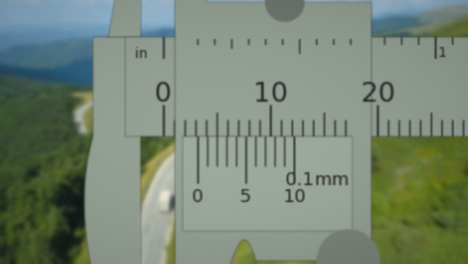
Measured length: 3.2 mm
